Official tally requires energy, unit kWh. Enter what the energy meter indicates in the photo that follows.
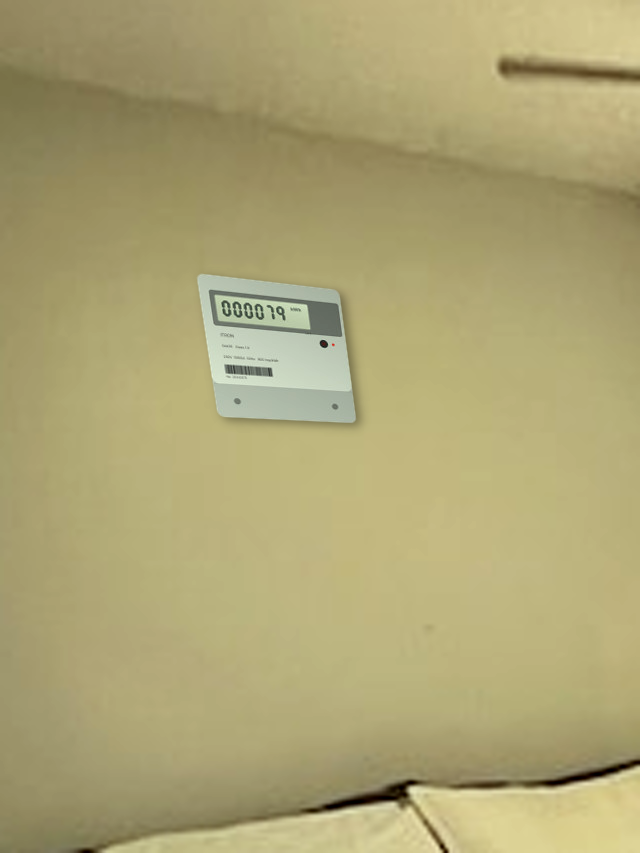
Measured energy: 79 kWh
